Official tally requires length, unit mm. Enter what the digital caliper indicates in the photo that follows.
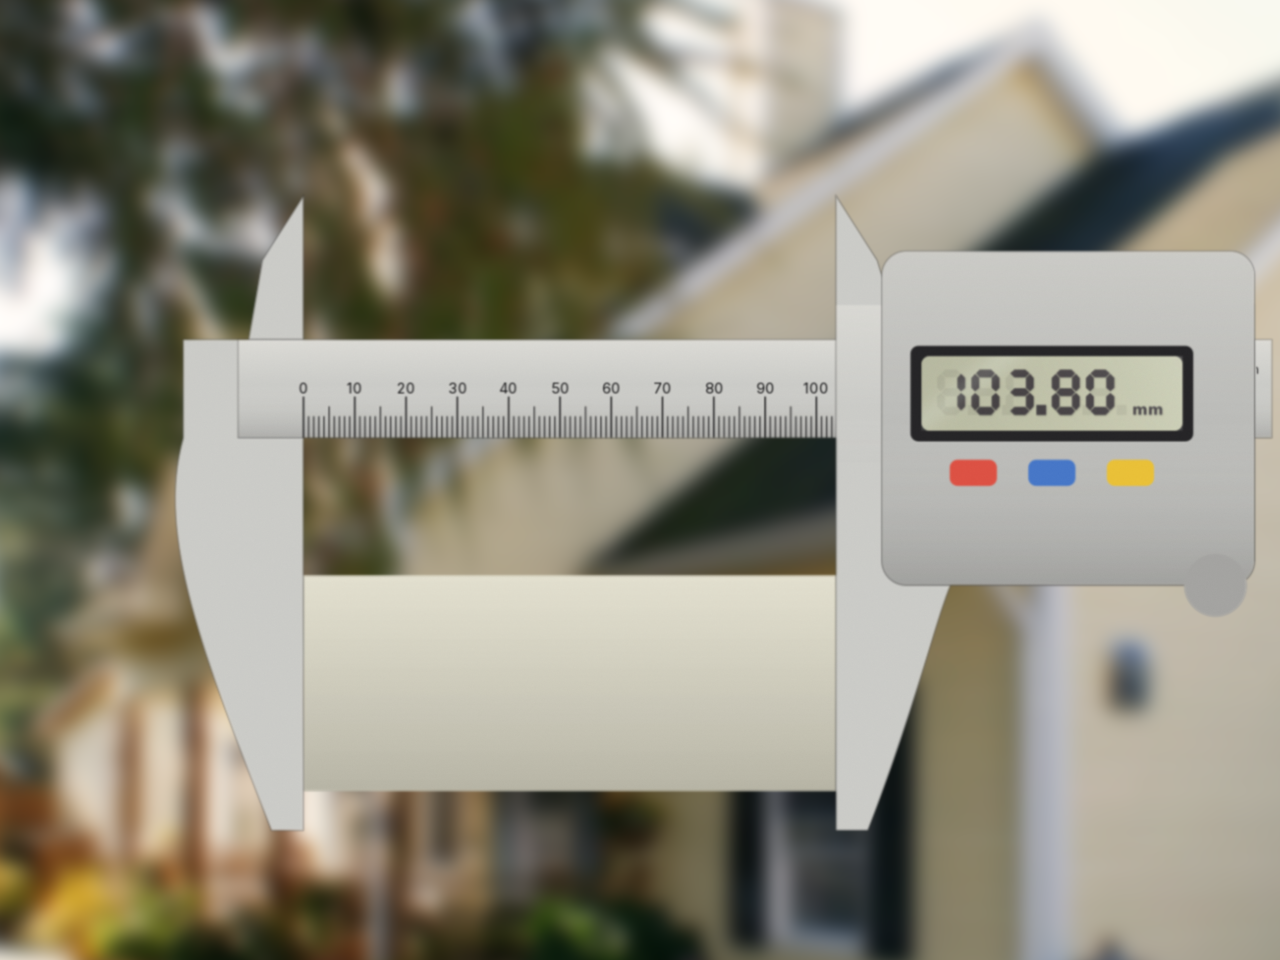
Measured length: 103.80 mm
